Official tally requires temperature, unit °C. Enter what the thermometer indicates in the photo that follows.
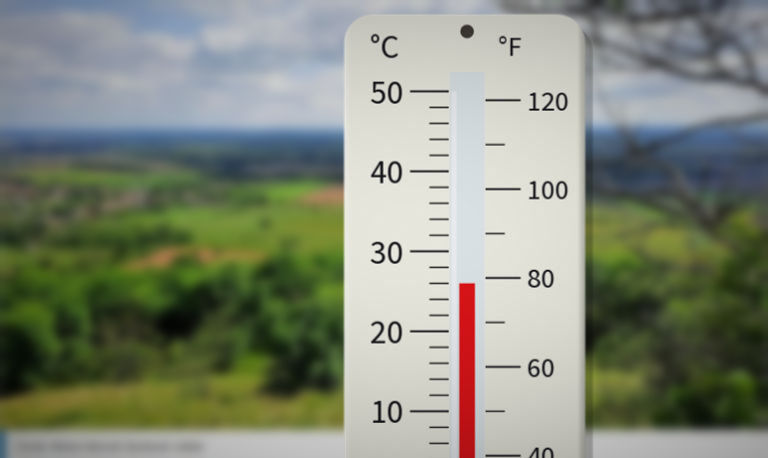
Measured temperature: 26 °C
